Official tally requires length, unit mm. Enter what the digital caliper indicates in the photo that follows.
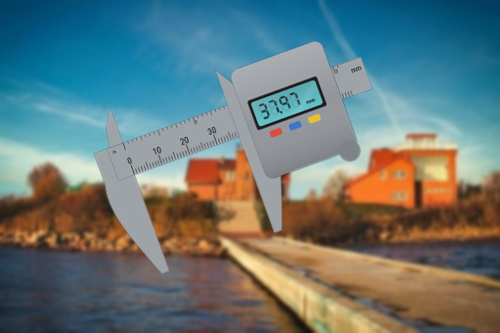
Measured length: 37.97 mm
